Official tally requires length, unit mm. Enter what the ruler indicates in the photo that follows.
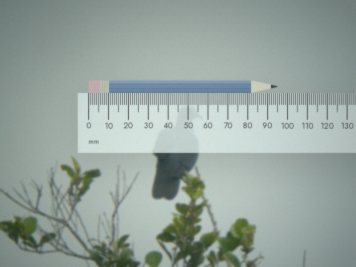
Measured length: 95 mm
